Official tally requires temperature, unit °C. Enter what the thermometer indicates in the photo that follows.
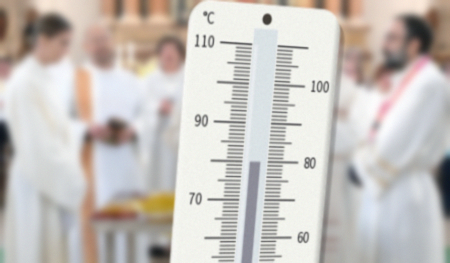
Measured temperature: 80 °C
